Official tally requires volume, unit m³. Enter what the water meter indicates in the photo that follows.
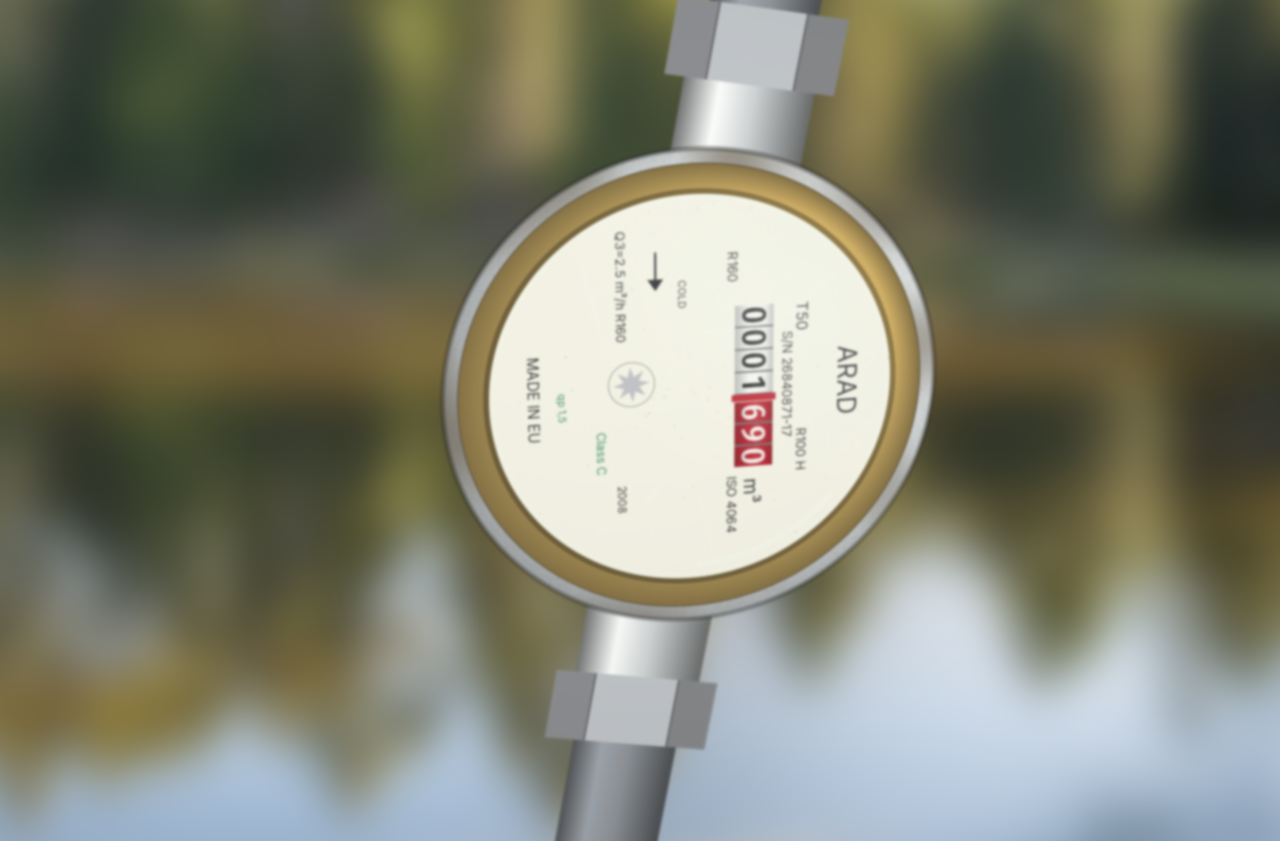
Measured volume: 1.690 m³
